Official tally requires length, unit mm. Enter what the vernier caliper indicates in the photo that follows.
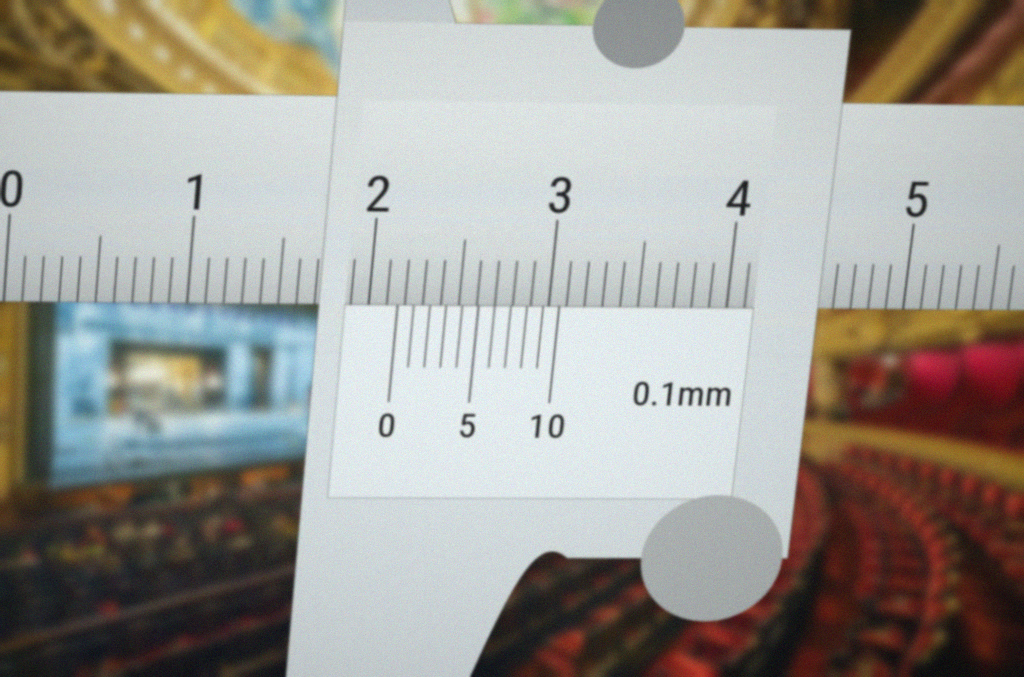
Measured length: 21.6 mm
